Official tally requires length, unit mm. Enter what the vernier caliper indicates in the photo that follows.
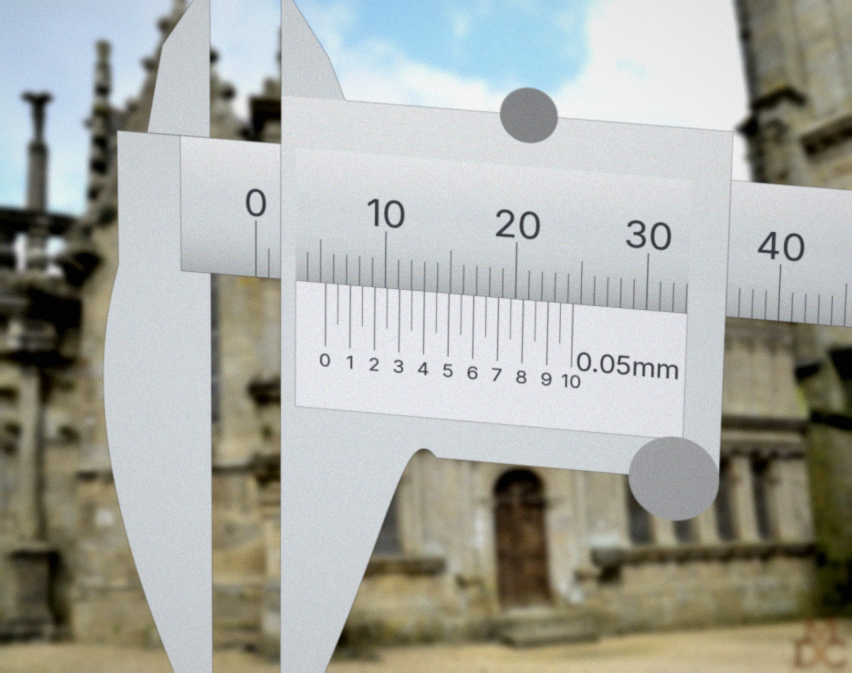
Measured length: 5.4 mm
